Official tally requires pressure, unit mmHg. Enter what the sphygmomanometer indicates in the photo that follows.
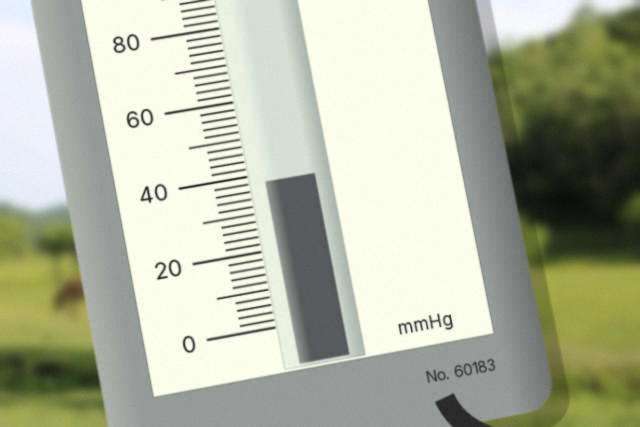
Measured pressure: 38 mmHg
